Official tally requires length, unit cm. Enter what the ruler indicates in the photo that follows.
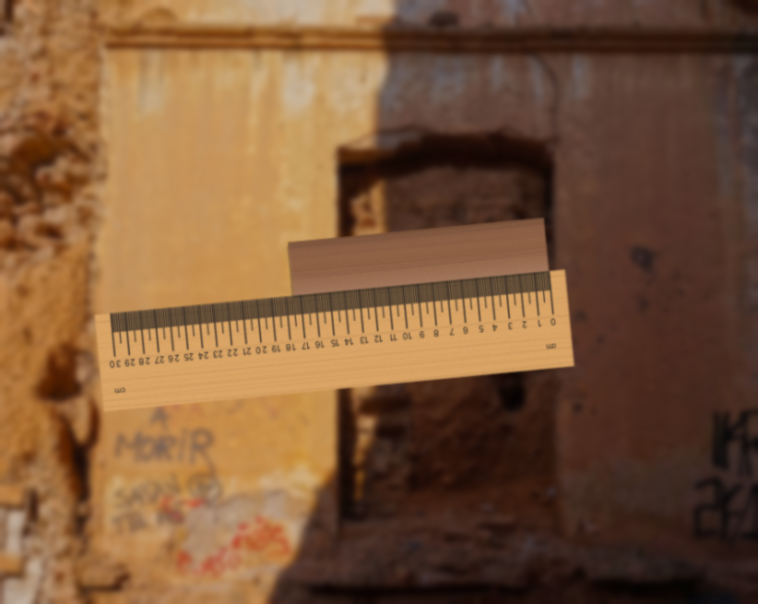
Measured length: 17.5 cm
